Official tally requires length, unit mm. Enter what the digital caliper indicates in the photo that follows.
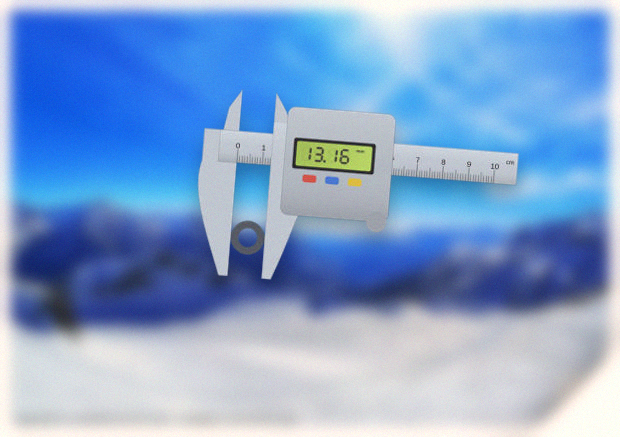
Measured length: 13.16 mm
